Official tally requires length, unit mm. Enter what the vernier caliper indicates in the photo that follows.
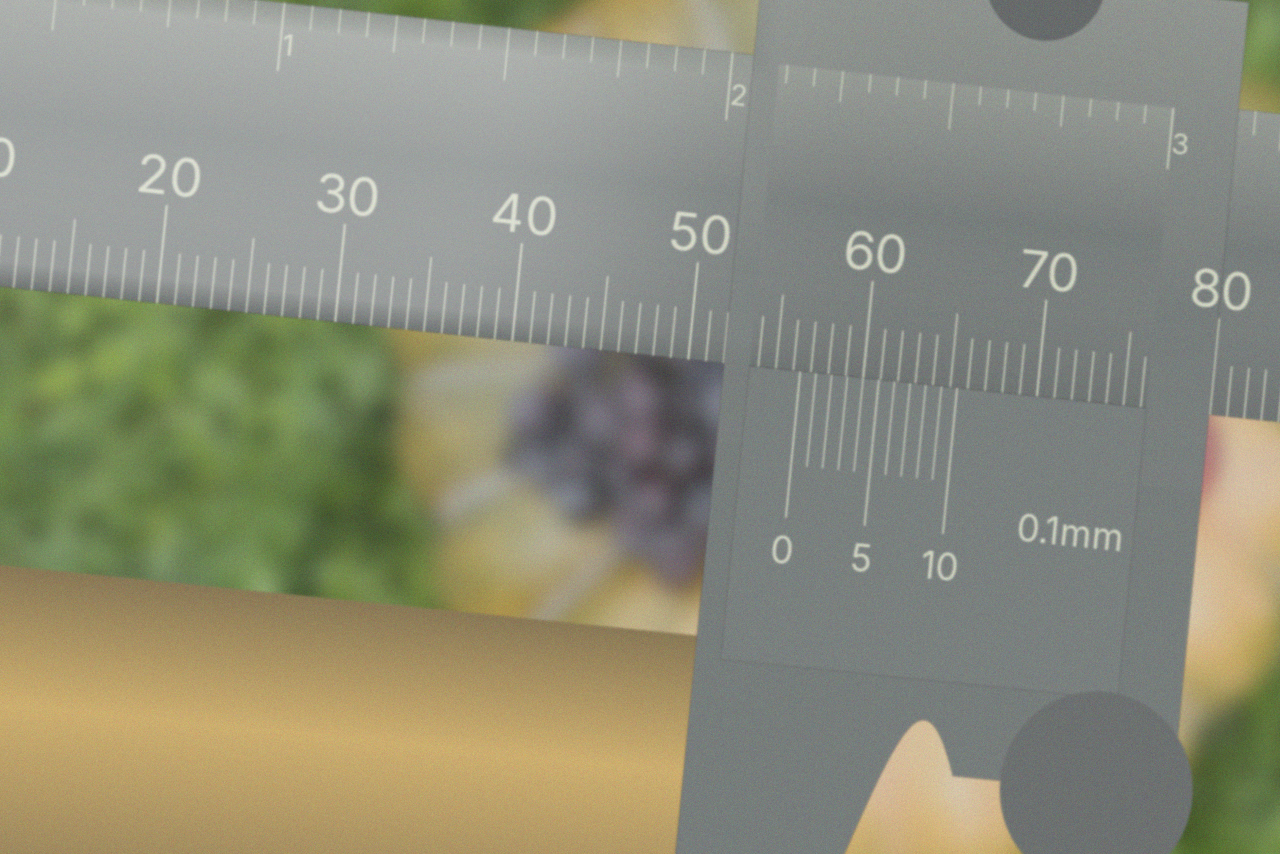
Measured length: 56.4 mm
